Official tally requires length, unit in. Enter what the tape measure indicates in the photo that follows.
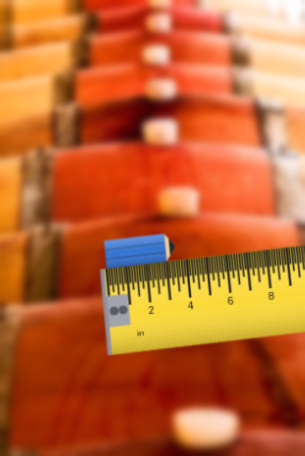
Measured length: 3.5 in
